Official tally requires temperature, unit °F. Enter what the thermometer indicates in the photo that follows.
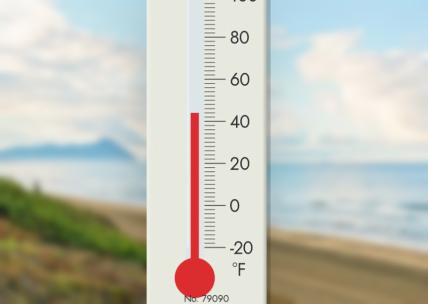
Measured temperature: 44 °F
